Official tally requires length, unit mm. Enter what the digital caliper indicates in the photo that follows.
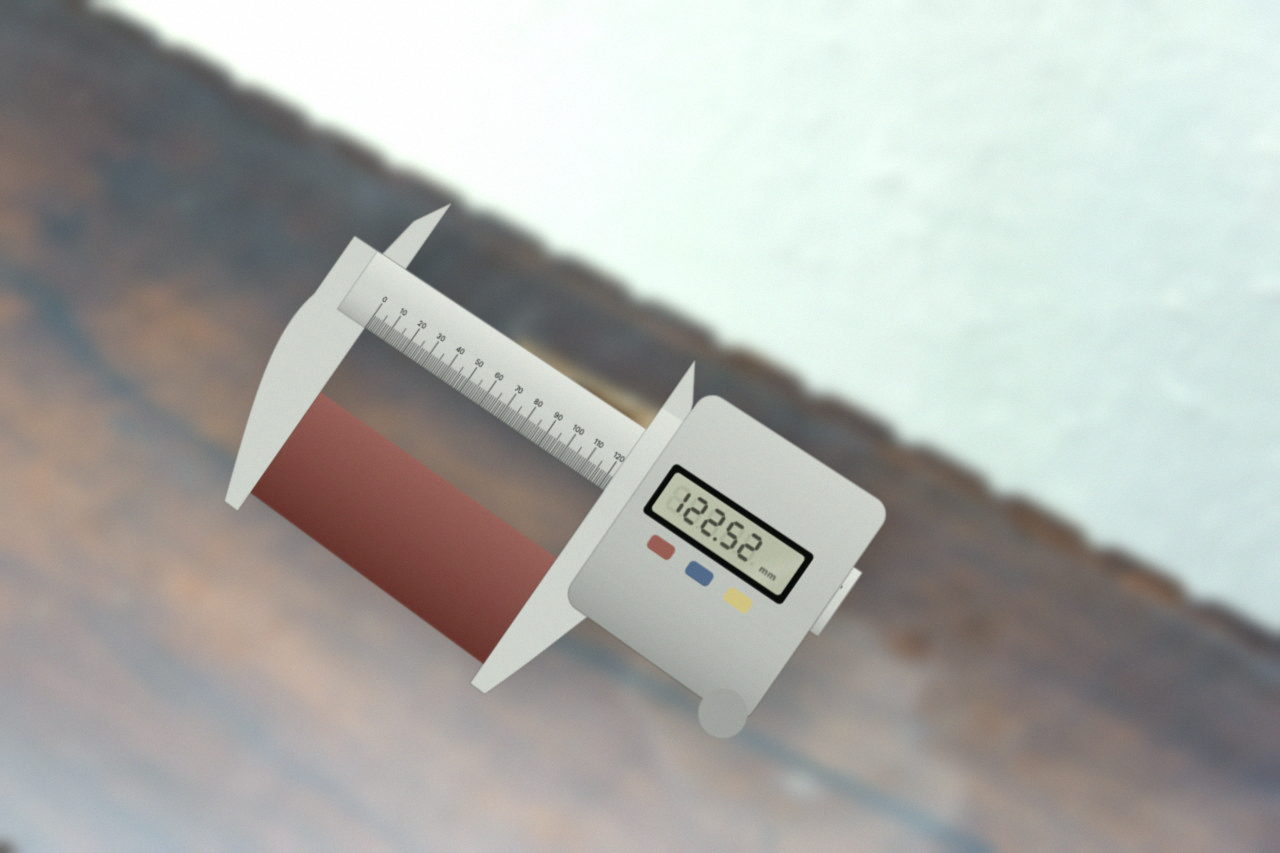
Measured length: 122.52 mm
